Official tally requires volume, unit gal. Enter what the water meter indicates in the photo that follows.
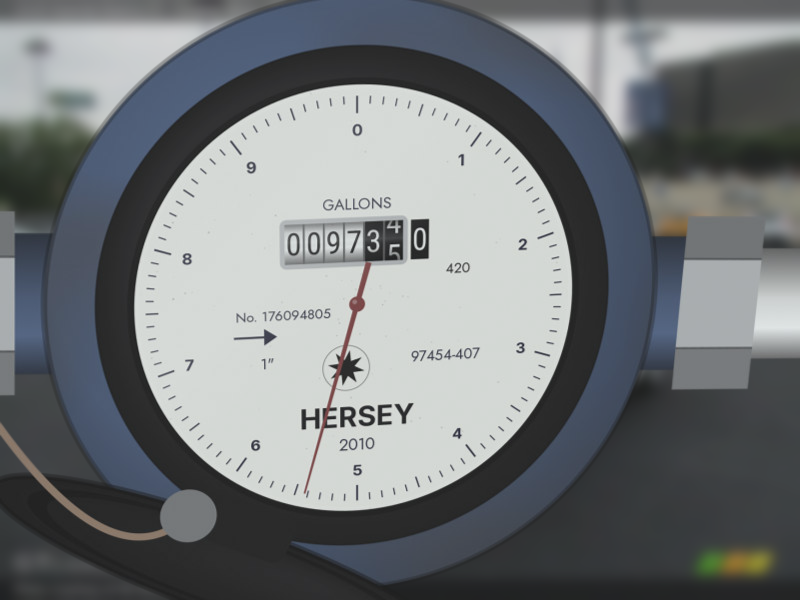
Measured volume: 97345.4 gal
